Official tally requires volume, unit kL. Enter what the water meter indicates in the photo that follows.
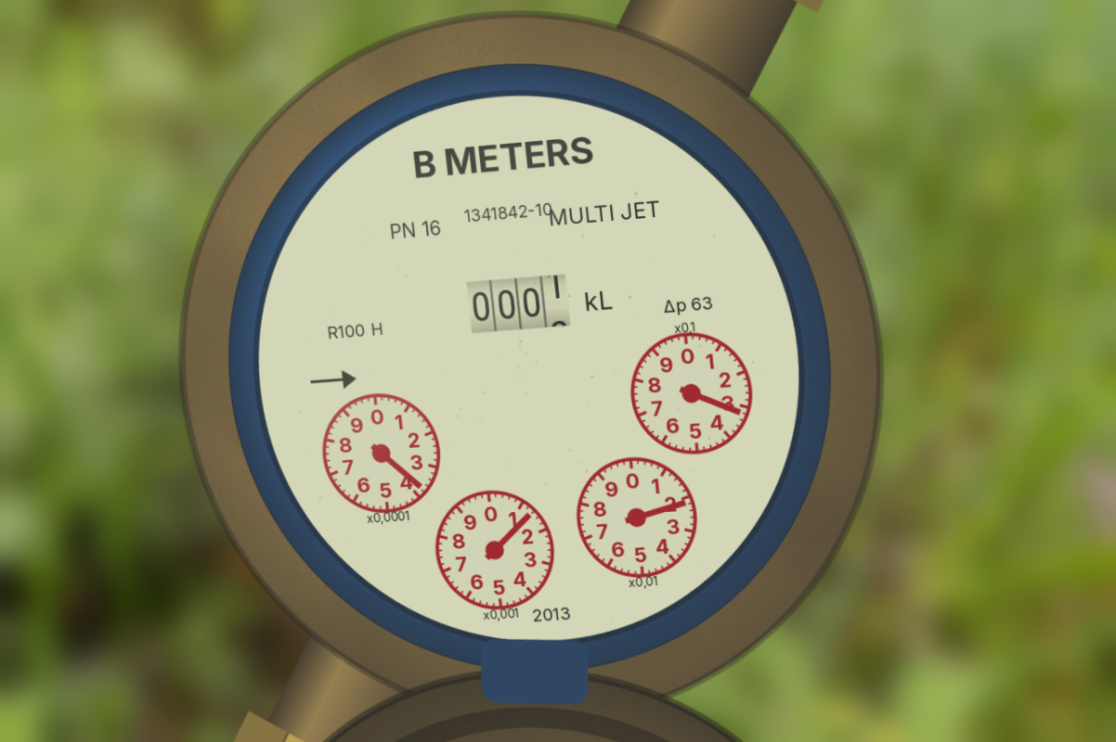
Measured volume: 1.3213 kL
